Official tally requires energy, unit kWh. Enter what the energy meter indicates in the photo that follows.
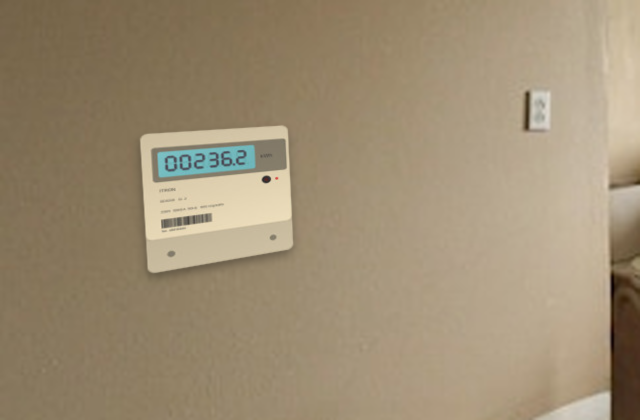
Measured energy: 236.2 kWh
